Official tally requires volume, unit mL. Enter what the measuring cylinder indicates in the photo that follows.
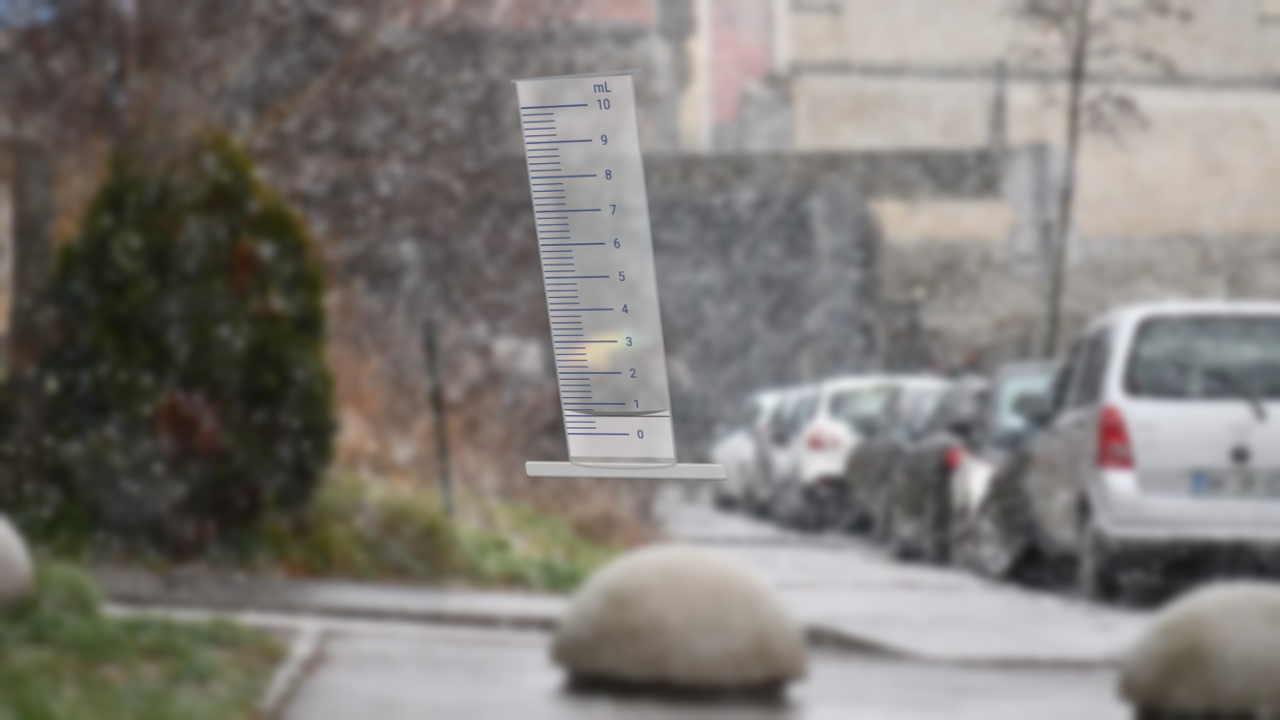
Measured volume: 0.6 mL
